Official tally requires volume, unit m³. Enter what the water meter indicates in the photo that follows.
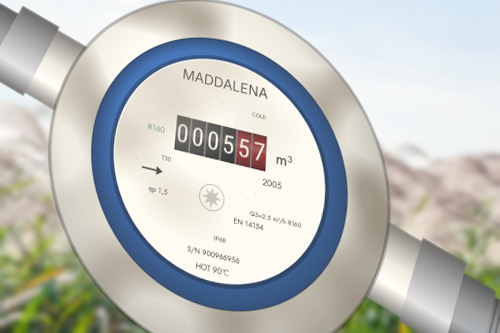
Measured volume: 5.57 m³
